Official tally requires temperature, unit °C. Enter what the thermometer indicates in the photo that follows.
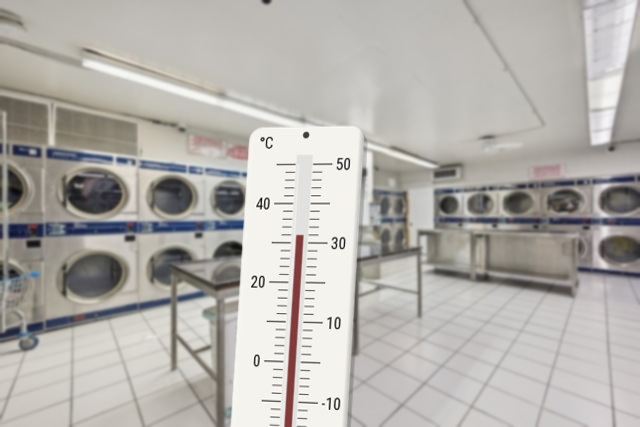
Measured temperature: 32 °C
